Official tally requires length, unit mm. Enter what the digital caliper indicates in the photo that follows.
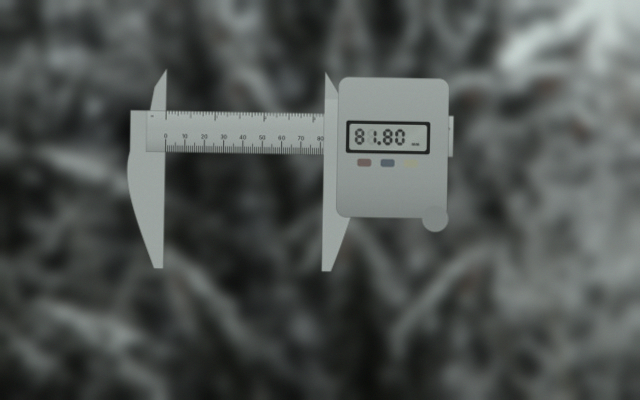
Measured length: 81.80 mm
